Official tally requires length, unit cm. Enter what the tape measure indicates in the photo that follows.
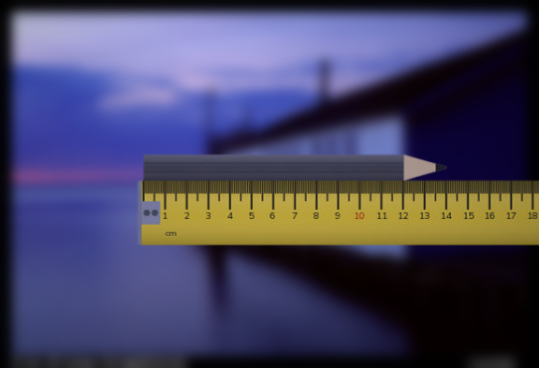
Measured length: 14 cm
